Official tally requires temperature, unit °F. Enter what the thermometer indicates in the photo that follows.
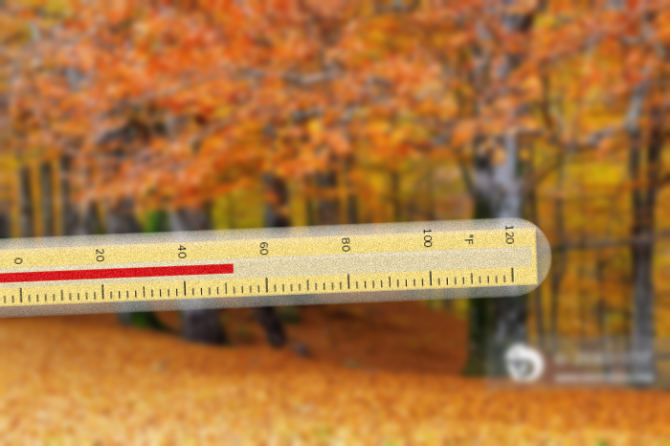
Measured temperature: 52 °F
